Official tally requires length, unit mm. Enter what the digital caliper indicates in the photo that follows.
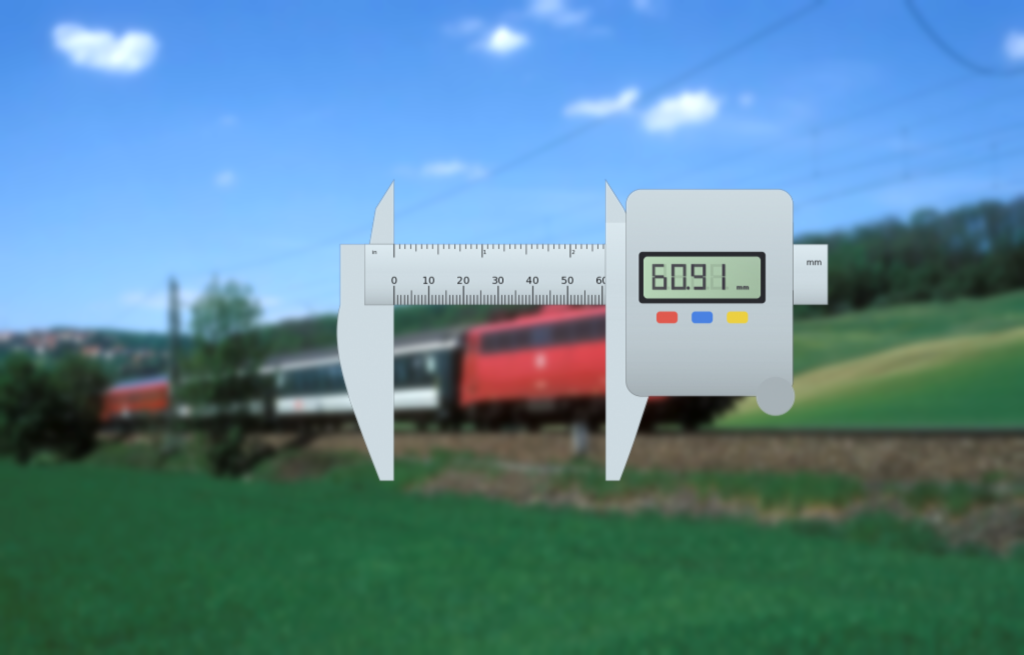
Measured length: 60.91 mm
